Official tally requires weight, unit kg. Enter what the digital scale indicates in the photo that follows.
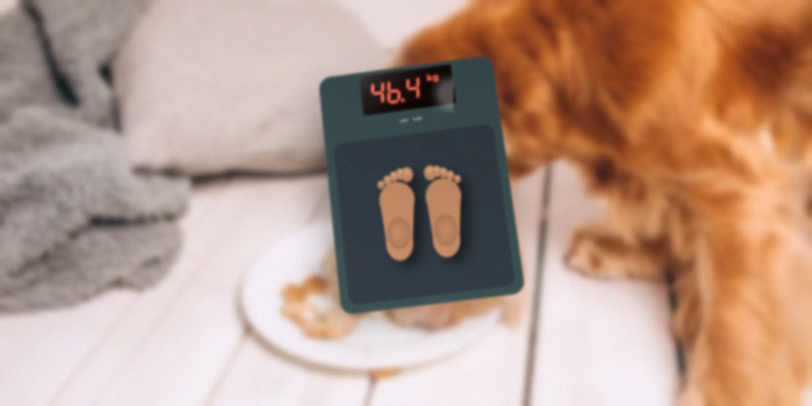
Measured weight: 46.4 kg
